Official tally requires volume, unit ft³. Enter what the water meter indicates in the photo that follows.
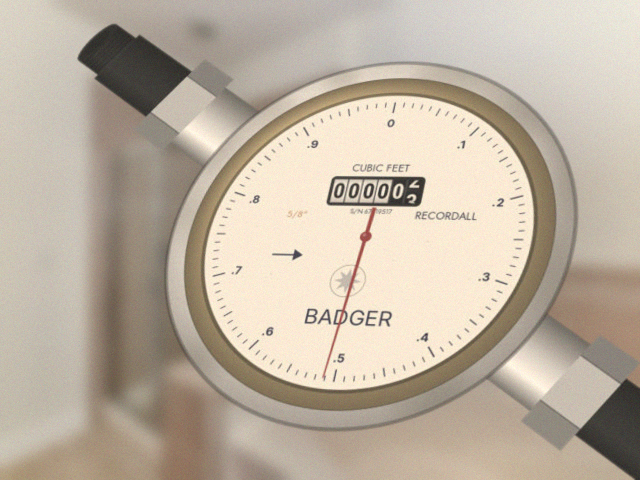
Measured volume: 2.51 ft³
